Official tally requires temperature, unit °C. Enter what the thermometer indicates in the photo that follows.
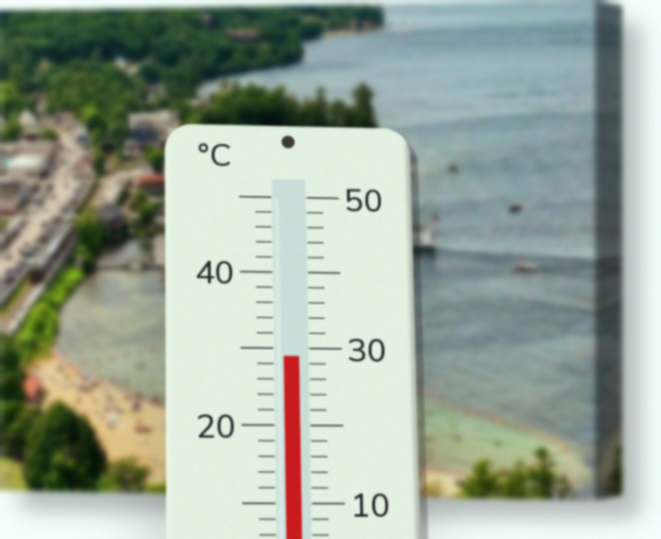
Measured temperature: 29 °C
